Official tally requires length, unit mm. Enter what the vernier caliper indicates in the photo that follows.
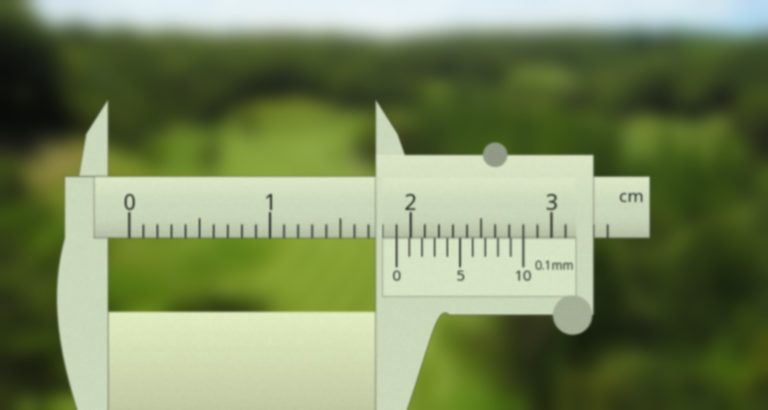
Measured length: 19.0 mm
